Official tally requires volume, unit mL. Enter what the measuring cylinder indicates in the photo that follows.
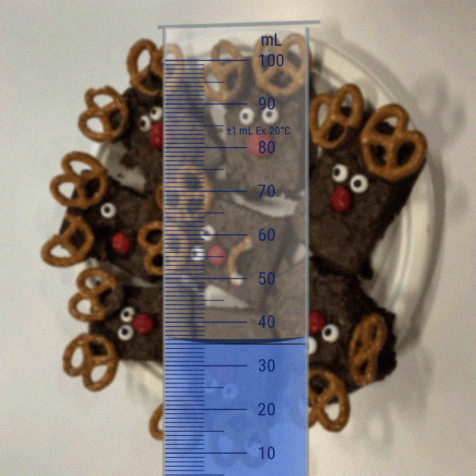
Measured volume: 35 mL
